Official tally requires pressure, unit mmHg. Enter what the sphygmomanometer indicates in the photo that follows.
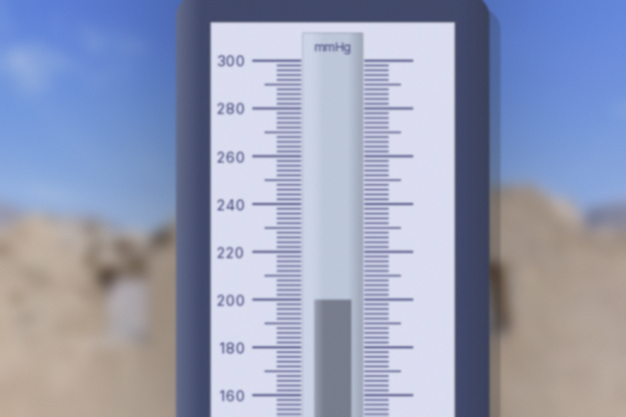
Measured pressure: 200 mmHg
